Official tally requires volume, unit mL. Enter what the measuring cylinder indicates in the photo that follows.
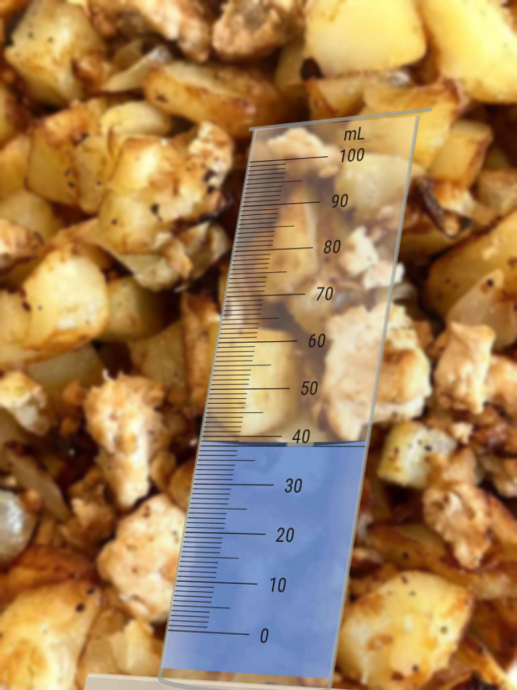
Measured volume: 38 mL
